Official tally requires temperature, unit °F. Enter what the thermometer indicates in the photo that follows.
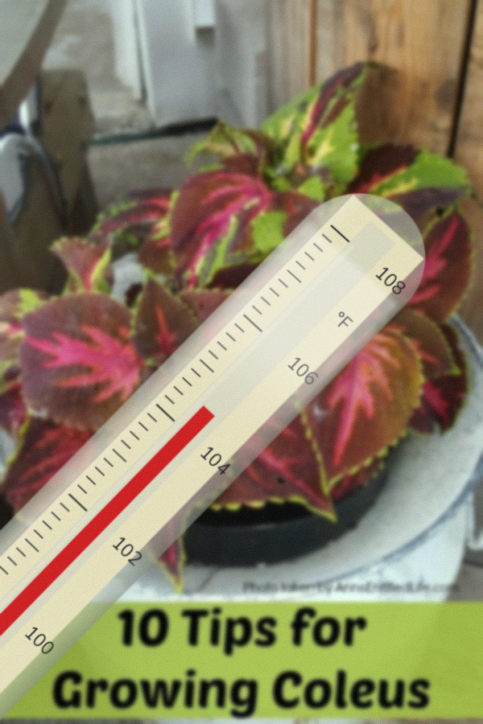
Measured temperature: 104.5 °F
